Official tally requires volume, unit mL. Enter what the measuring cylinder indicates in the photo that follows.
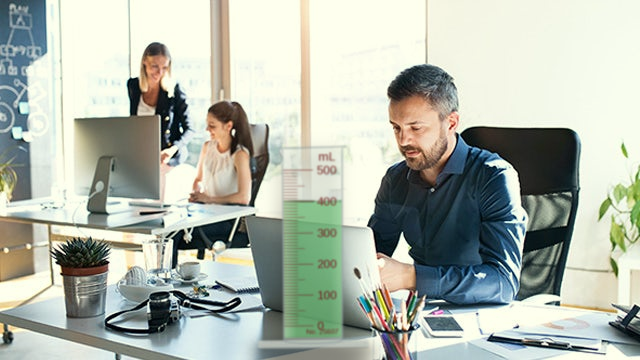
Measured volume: 400 mL
